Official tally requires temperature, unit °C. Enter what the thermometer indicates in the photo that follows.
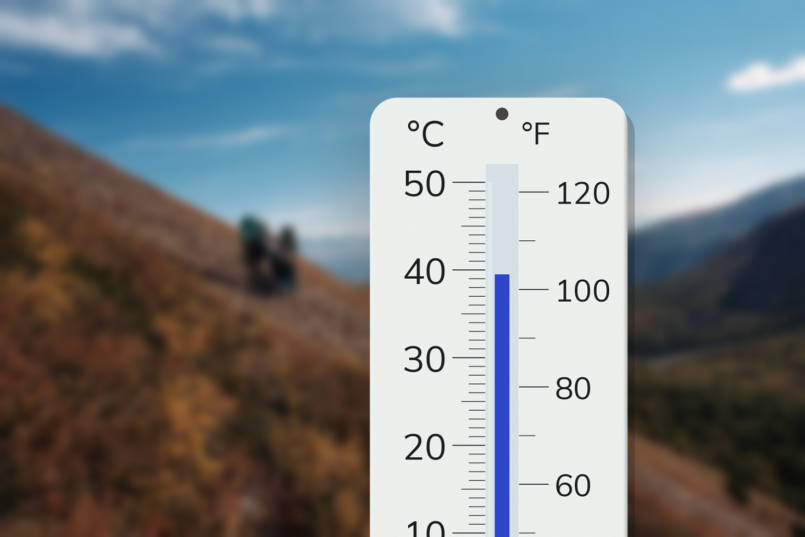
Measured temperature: 39.5 °C
